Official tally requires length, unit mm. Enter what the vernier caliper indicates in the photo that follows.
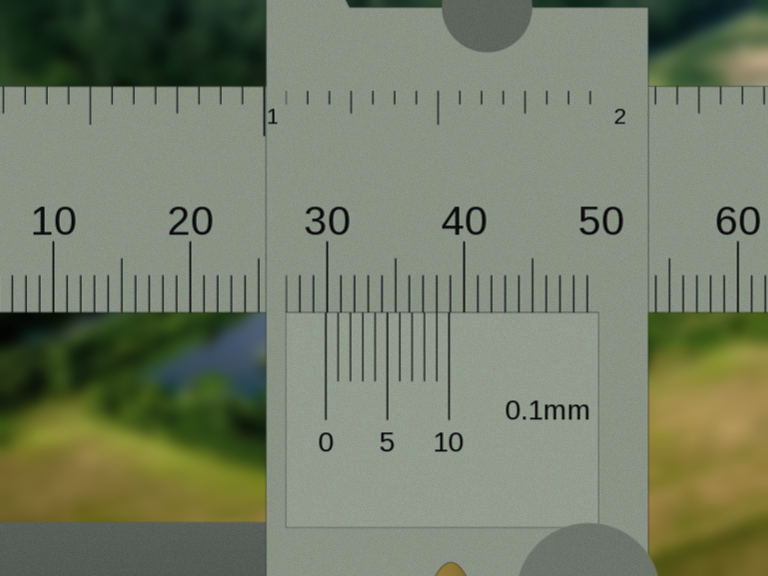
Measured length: 29.9 mm
